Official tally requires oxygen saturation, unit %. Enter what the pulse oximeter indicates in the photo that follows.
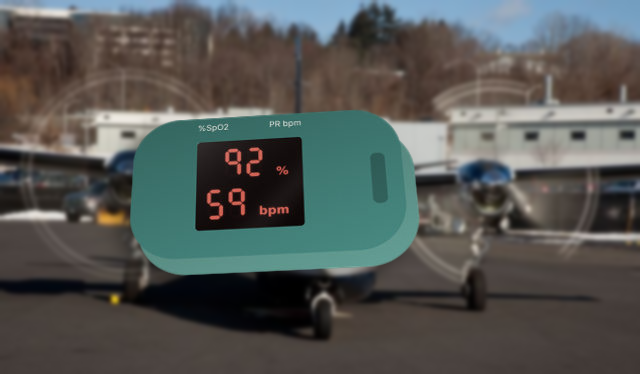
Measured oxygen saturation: 92 %
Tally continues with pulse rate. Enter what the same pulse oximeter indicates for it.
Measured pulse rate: 59 bpm
